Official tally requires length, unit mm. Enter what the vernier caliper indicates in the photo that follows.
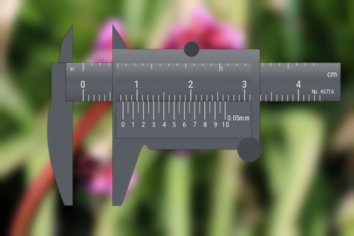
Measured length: 7.4 mm
